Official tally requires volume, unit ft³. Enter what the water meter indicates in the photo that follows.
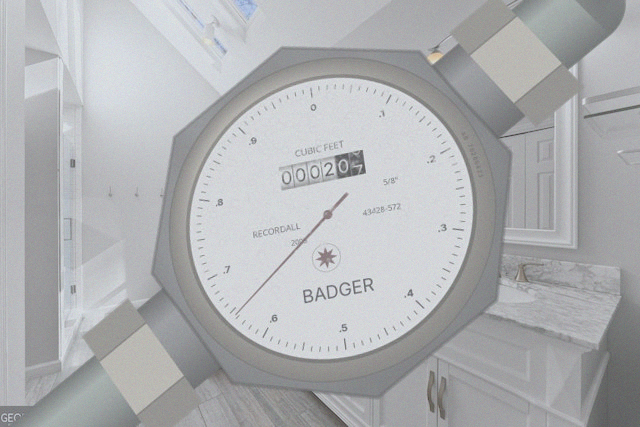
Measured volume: 206.64 ft³
